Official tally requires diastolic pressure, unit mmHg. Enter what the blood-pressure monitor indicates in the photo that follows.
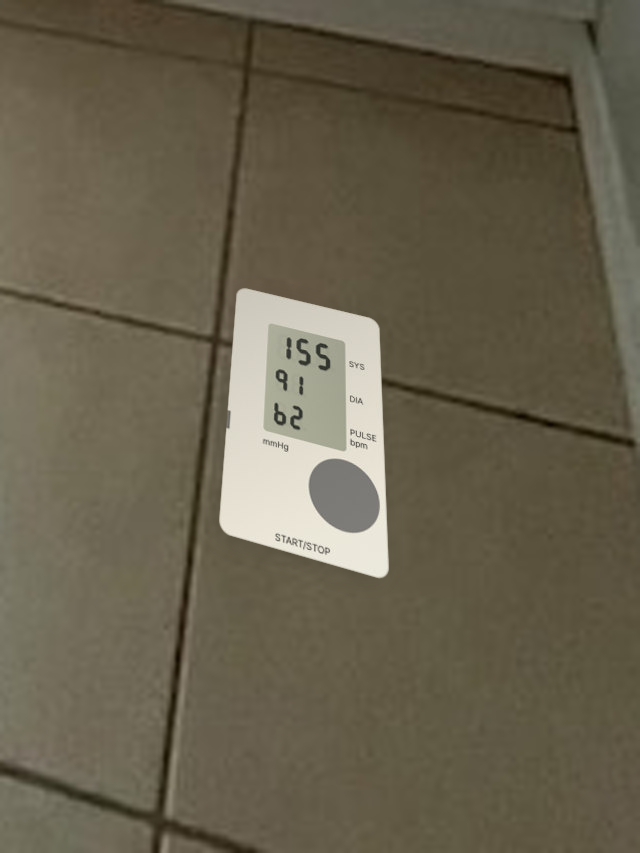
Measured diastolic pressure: 91 mmHg
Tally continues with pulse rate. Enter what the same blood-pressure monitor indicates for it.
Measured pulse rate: 62 bpm
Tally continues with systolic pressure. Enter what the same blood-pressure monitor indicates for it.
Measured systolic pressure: 155 mmHg
